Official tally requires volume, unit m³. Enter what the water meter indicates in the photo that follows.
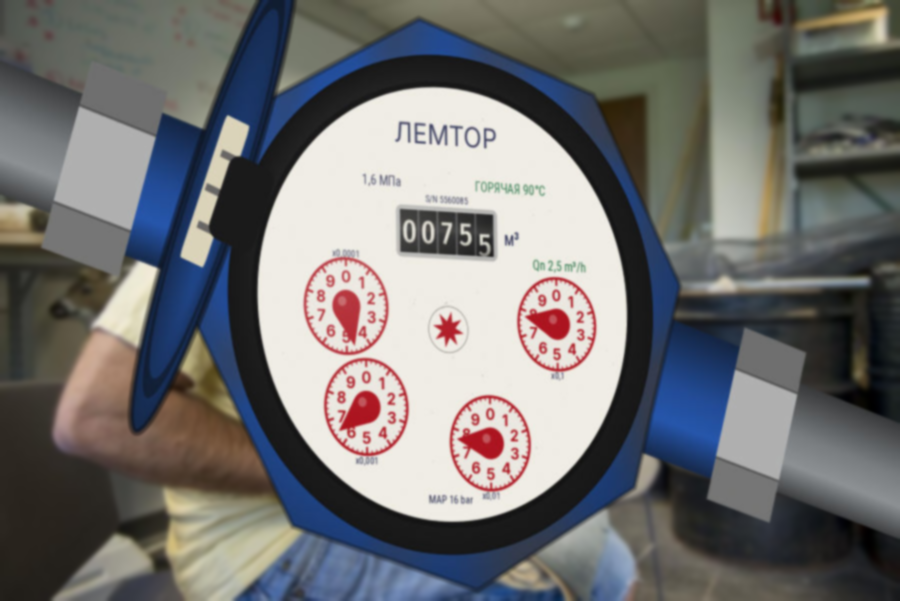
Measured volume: 754.7764 m³
